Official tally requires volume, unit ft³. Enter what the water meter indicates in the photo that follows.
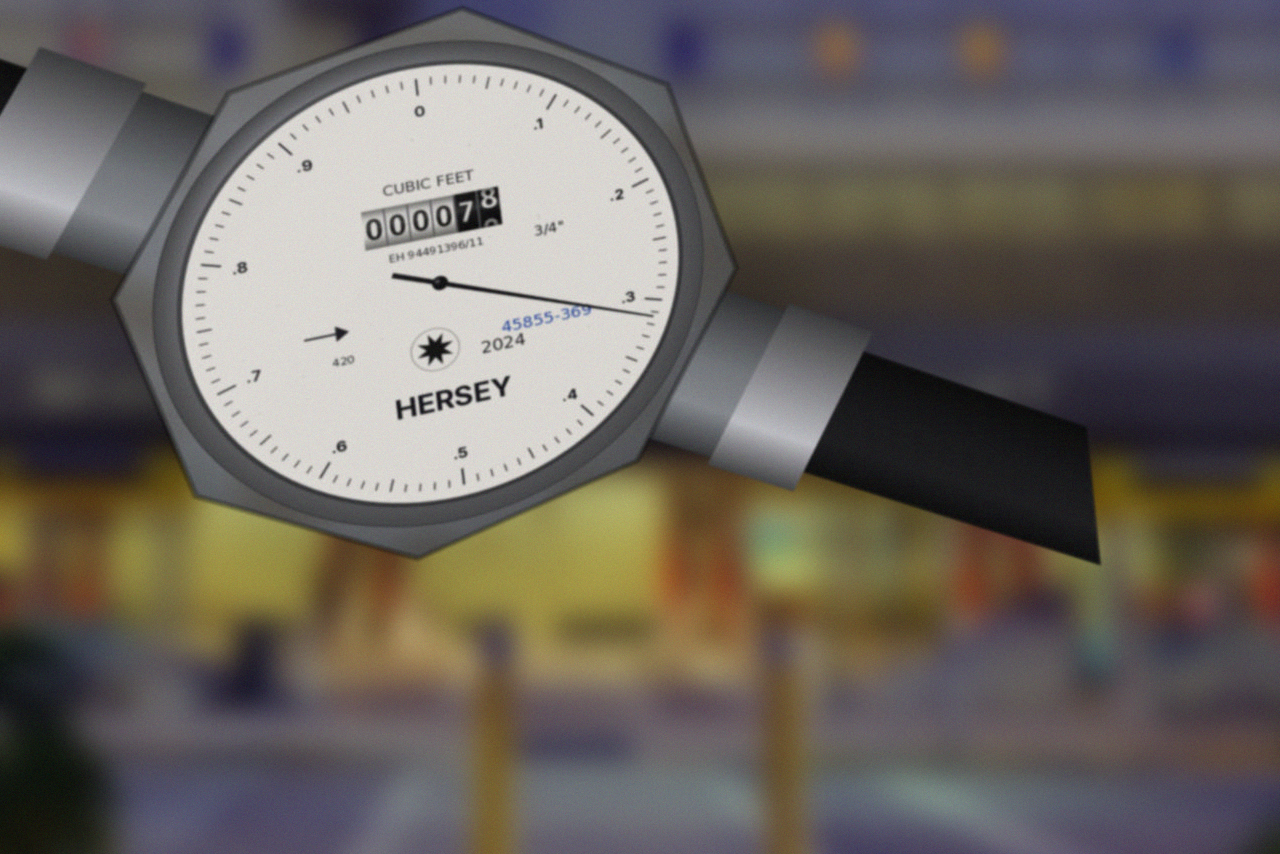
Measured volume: 78.31 ft³
